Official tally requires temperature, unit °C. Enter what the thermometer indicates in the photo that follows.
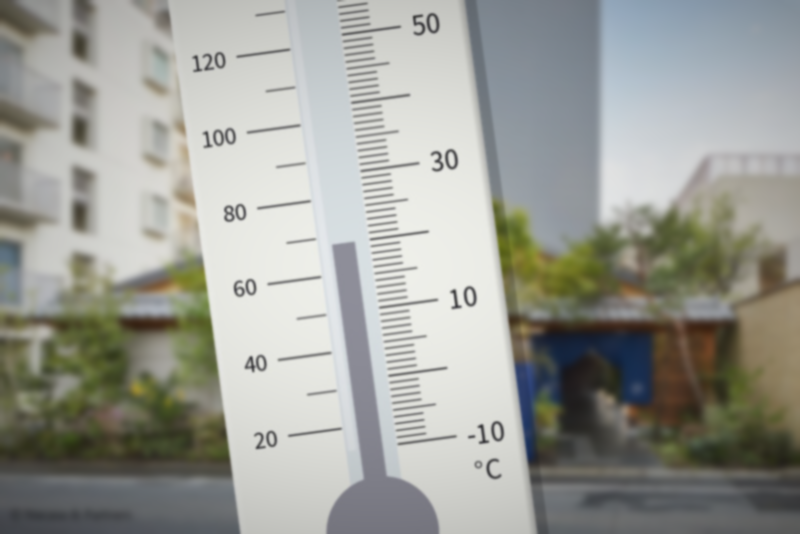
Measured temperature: 20 °C
